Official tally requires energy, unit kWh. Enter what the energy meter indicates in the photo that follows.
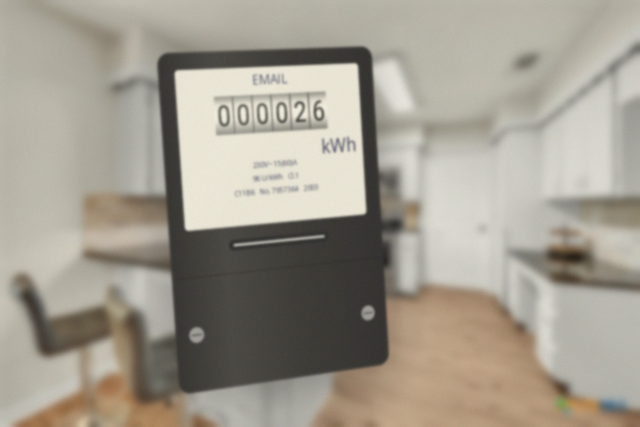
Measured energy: 26 kWh
